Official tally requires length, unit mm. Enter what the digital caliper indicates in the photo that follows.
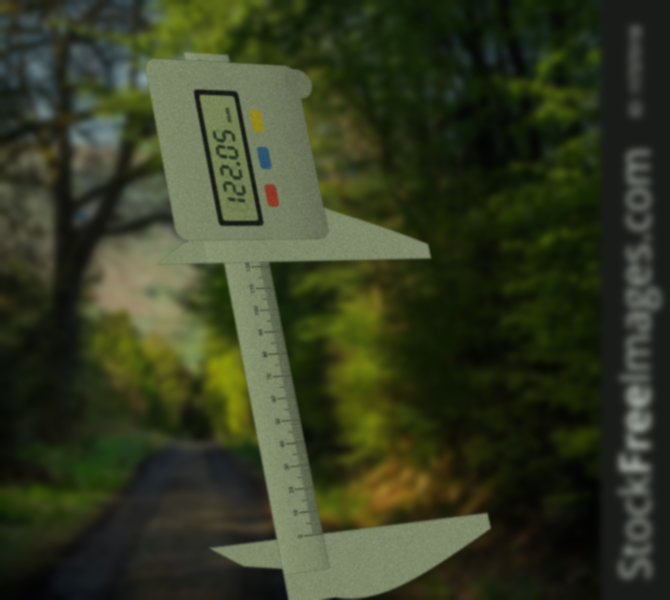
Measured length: 122.05 mm
